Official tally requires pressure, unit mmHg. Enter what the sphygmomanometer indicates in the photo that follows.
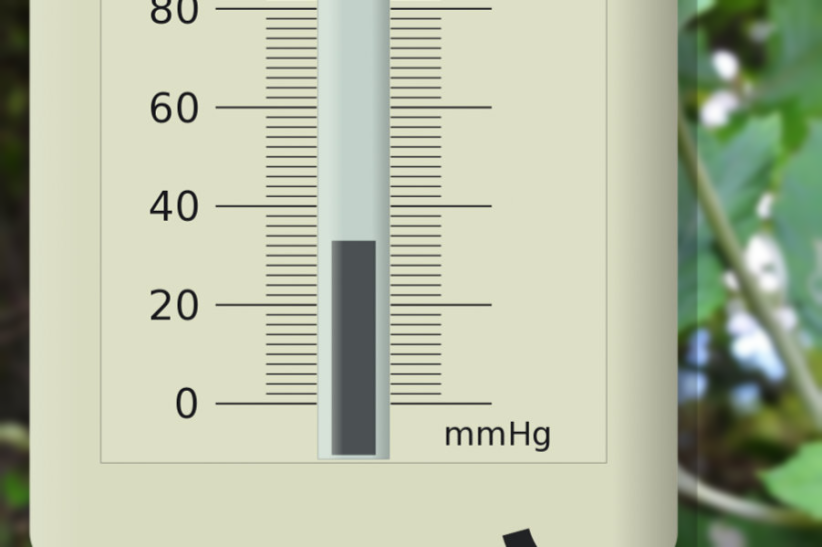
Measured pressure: 33 mmHg
